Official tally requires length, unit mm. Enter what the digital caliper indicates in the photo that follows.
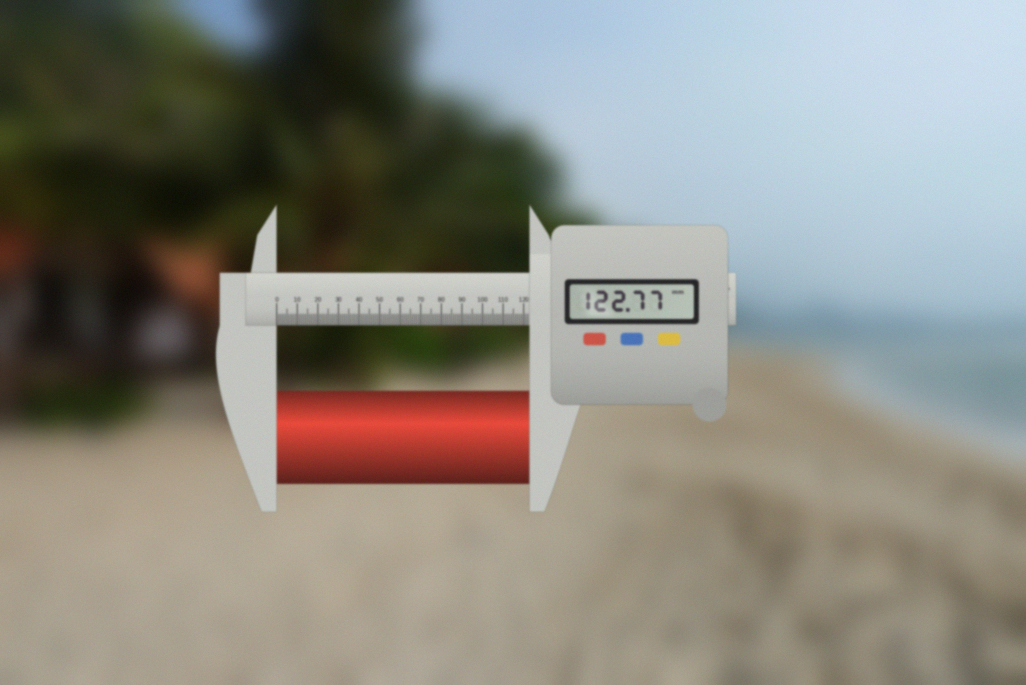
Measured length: 122.77 mm
